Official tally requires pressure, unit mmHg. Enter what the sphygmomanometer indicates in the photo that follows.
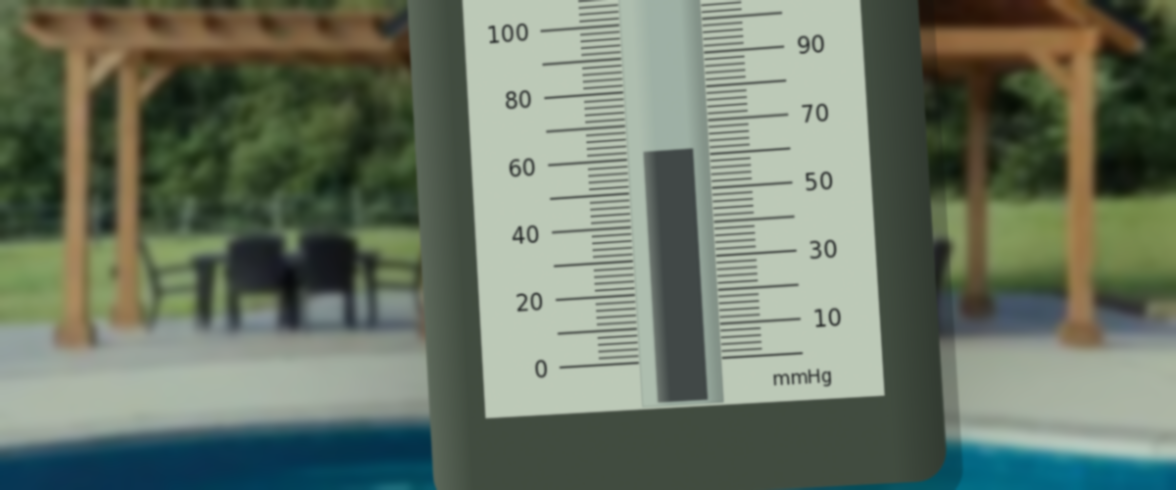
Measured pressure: 62 mmHg
